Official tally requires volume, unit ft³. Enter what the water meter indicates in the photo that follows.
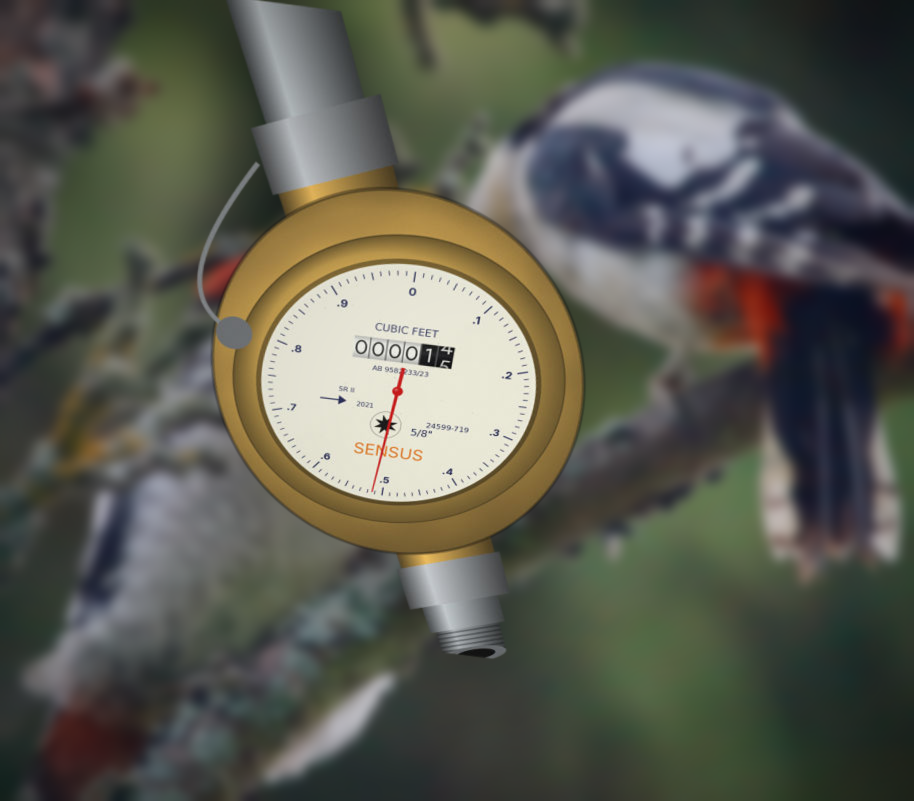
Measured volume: 14.51 ft³
